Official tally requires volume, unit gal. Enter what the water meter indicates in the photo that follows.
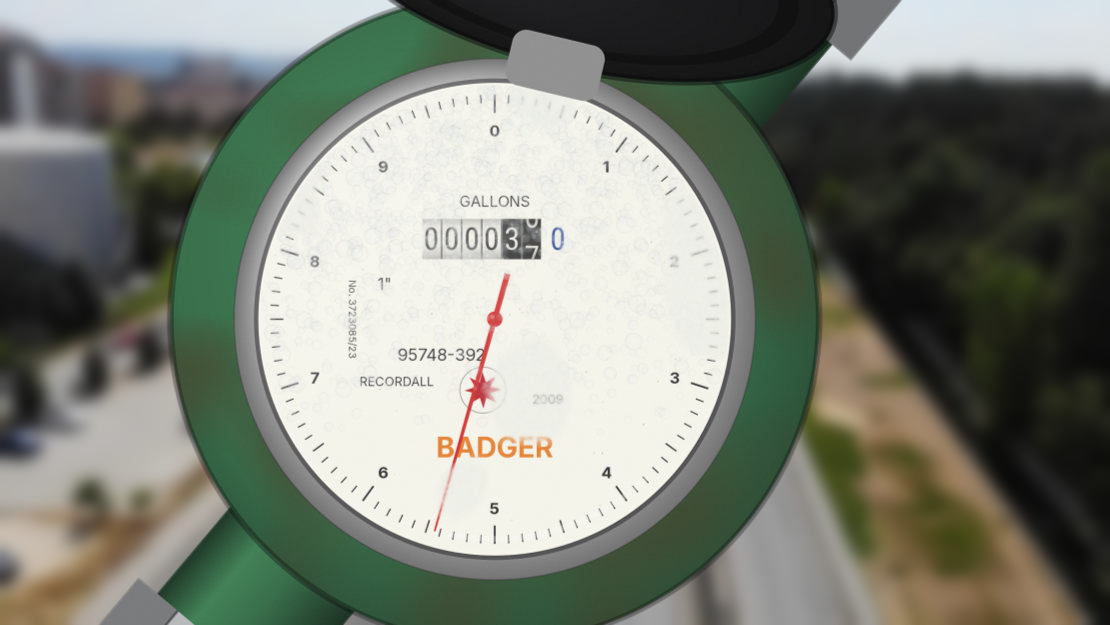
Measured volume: 365.4 gal
